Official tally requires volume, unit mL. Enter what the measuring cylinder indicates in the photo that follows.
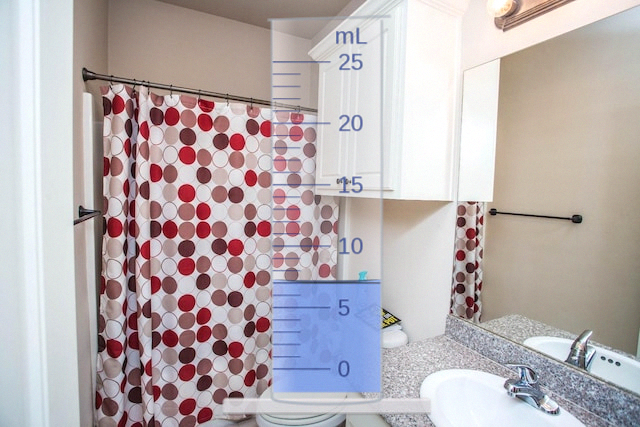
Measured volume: 7 mL
